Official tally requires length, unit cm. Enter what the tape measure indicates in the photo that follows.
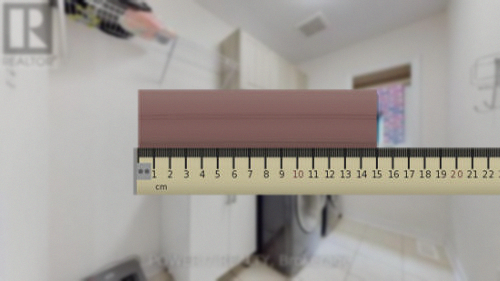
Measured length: 15 cm
